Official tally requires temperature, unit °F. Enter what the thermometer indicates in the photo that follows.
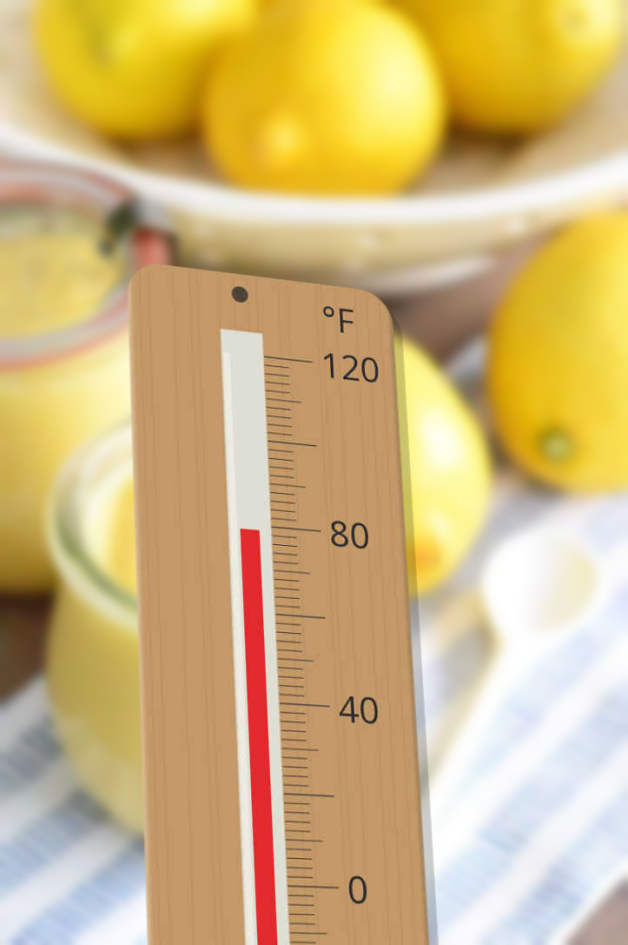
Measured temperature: 79 °F
